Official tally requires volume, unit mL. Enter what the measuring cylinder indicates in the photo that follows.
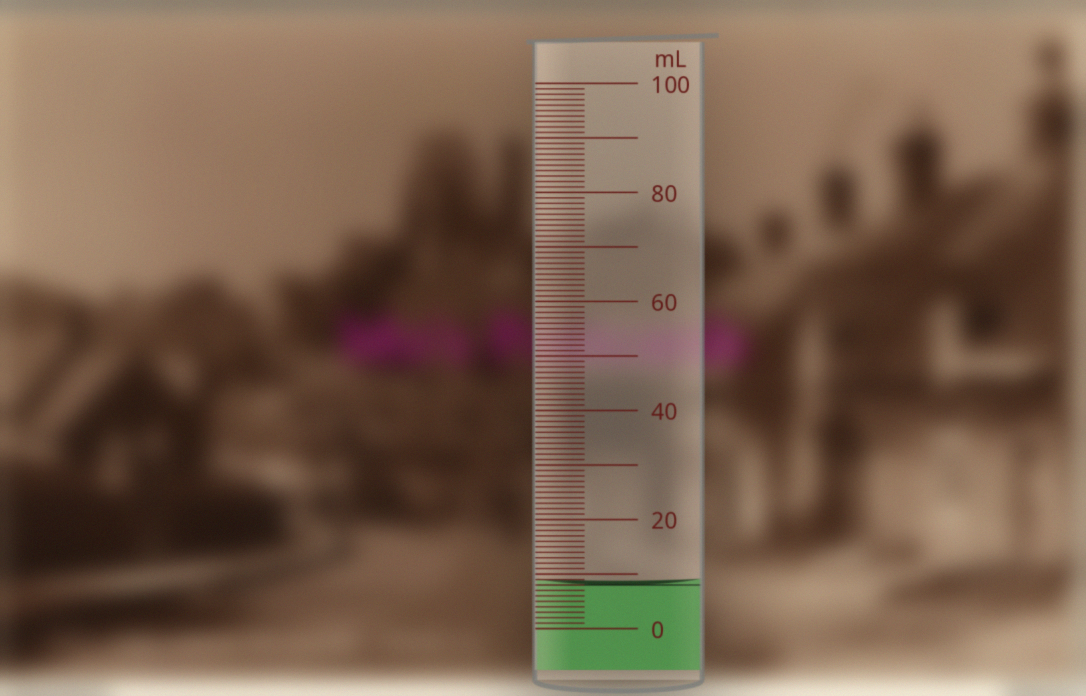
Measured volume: 8 mL
